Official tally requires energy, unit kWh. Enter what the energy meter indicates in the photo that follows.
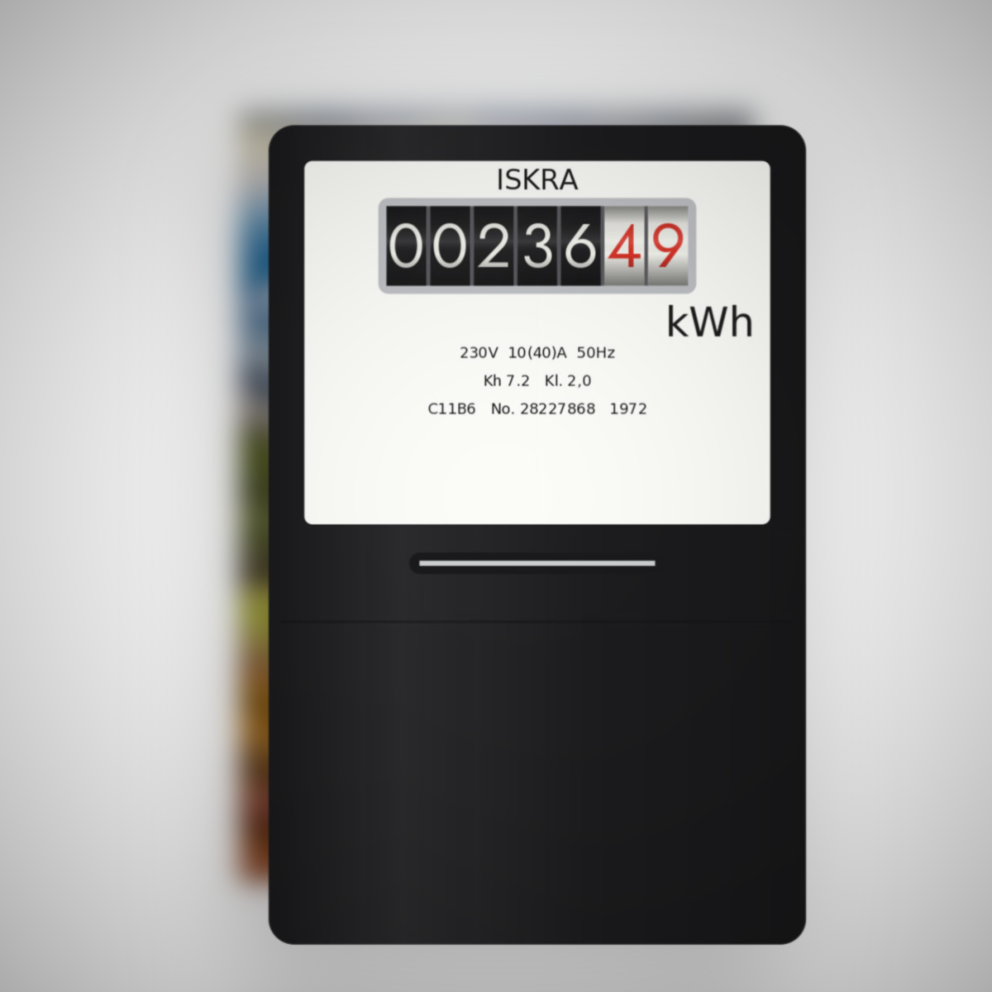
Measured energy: 236.49 kWh
